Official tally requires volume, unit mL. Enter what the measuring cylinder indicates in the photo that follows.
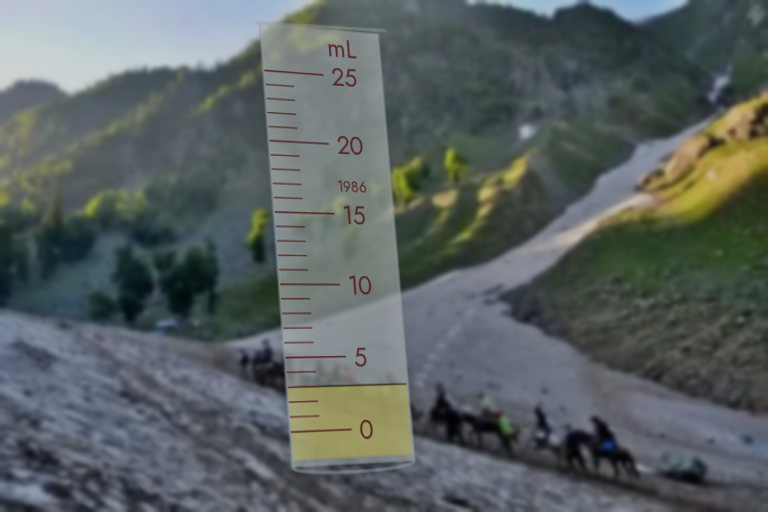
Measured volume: 3 mL
